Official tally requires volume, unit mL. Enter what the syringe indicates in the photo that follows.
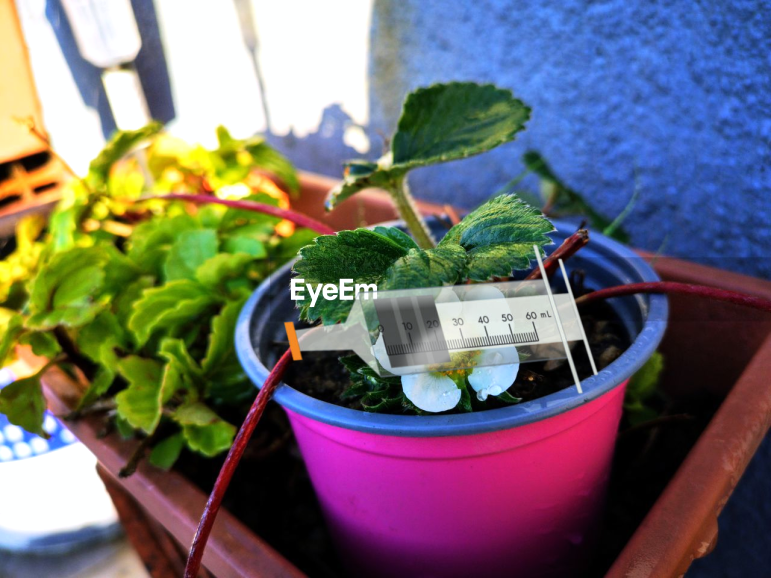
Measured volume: 0 mL
